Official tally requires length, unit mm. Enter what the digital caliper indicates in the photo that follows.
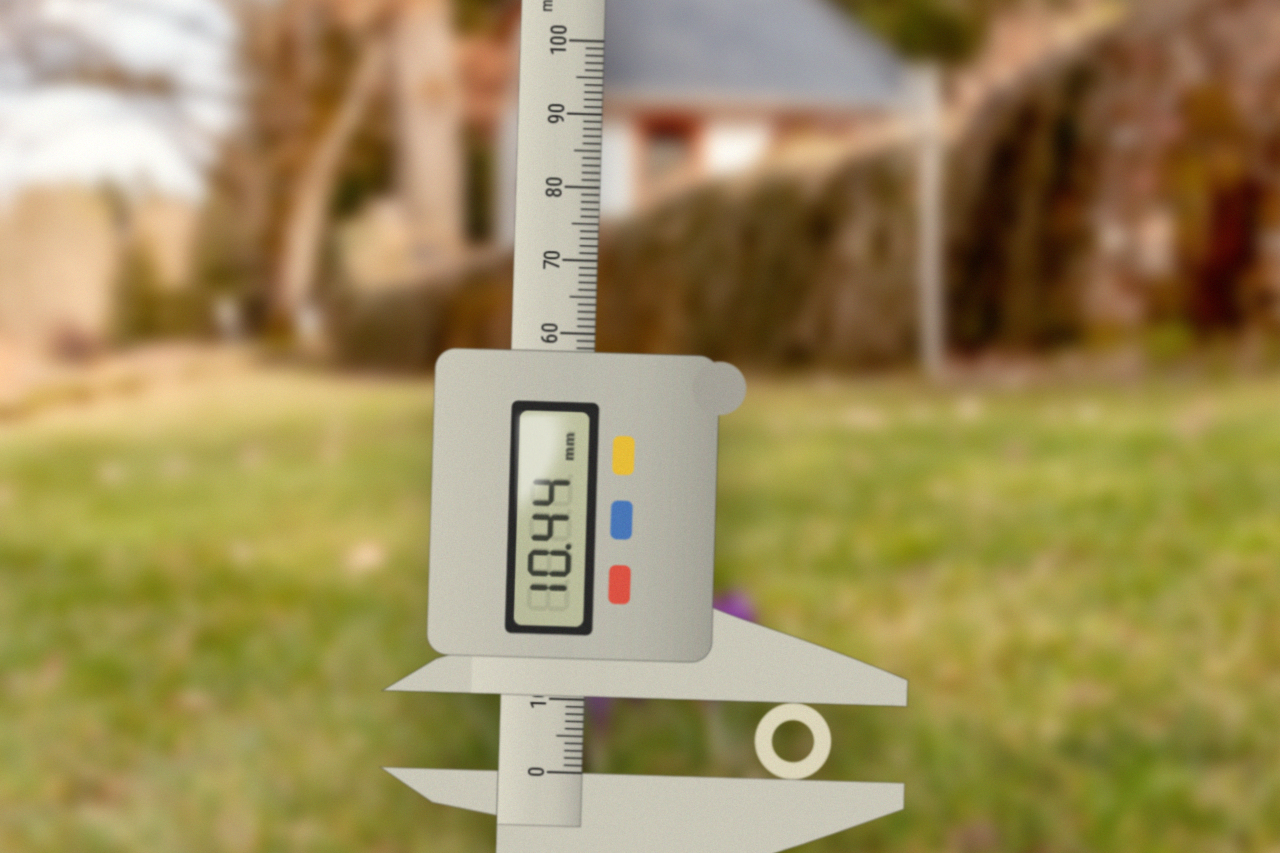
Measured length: 10.44 mm
